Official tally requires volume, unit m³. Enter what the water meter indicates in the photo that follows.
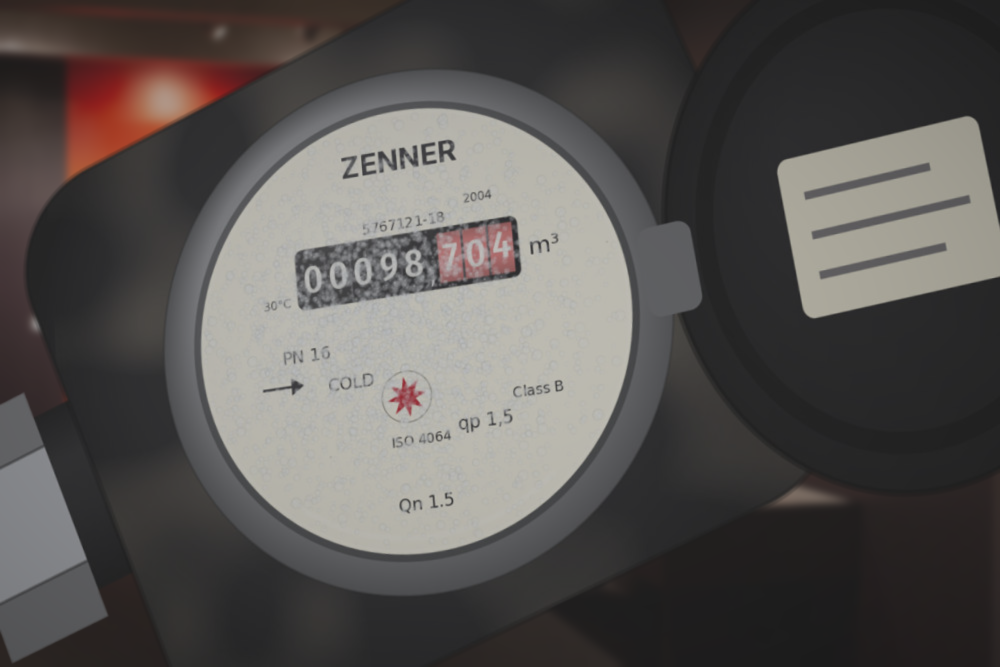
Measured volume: 98.704 m³
